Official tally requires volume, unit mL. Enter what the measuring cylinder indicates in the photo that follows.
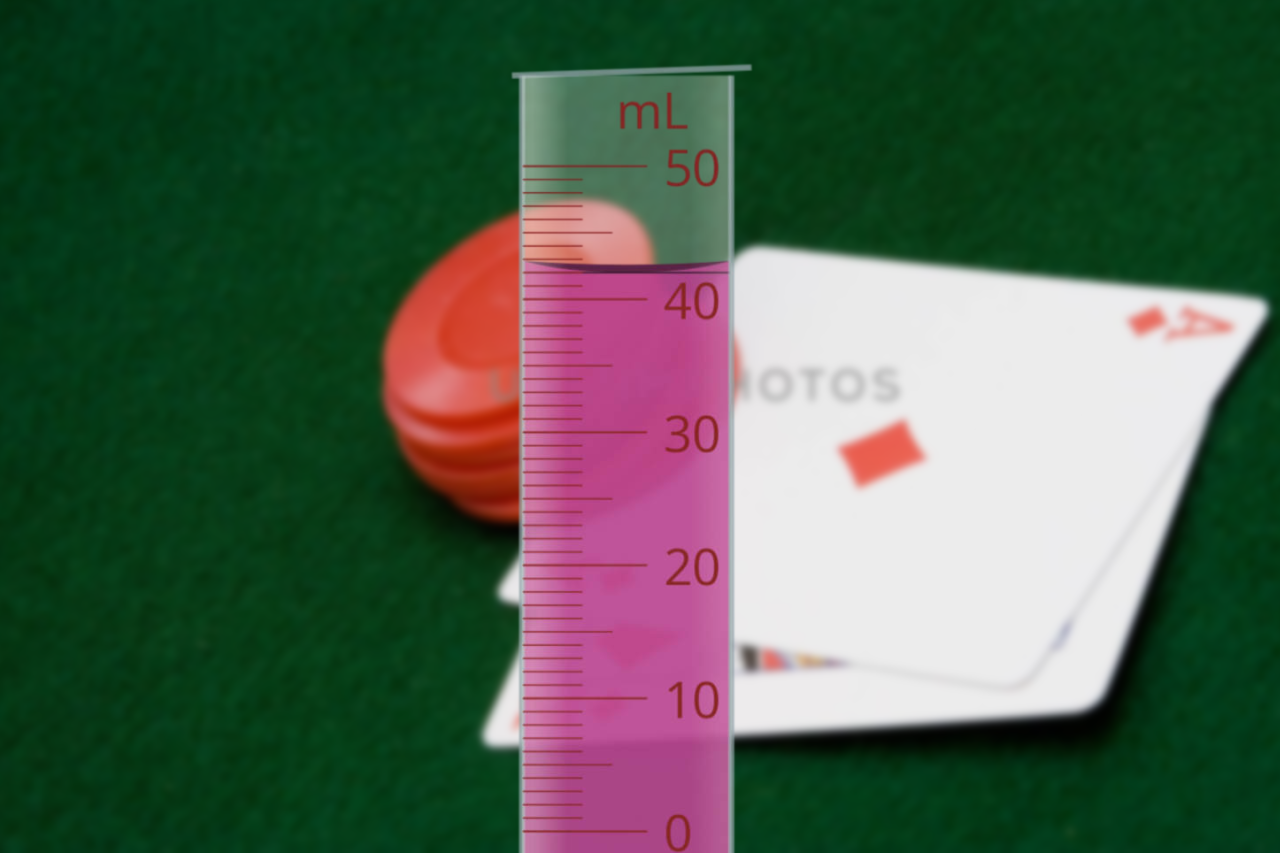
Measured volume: 42 mL
